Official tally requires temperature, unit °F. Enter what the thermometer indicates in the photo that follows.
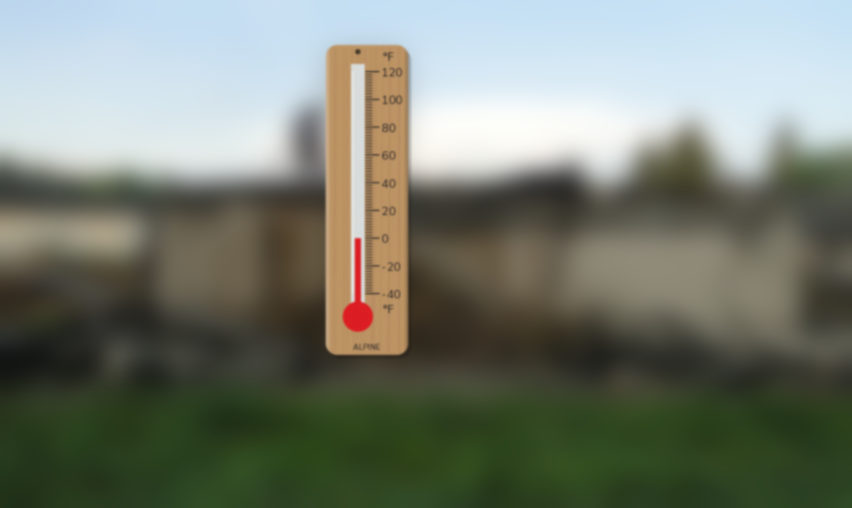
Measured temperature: 0 °F
